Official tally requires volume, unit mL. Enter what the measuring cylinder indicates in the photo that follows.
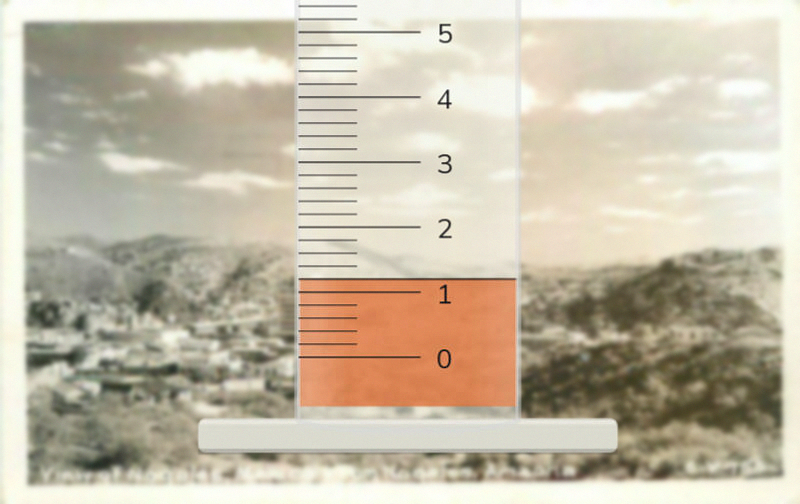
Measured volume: 1.2 mL
